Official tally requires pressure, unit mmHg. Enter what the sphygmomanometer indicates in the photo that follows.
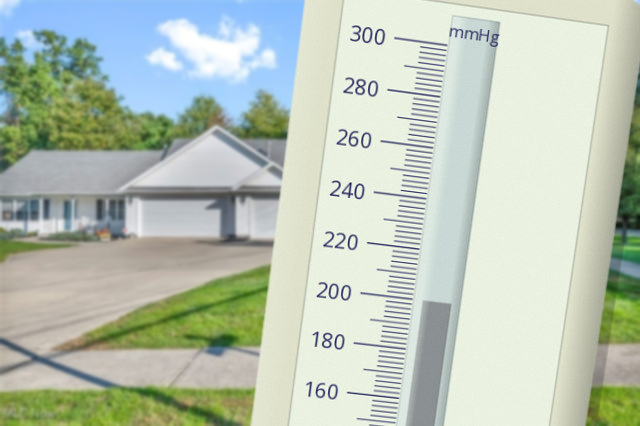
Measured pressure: 200 mmHg
